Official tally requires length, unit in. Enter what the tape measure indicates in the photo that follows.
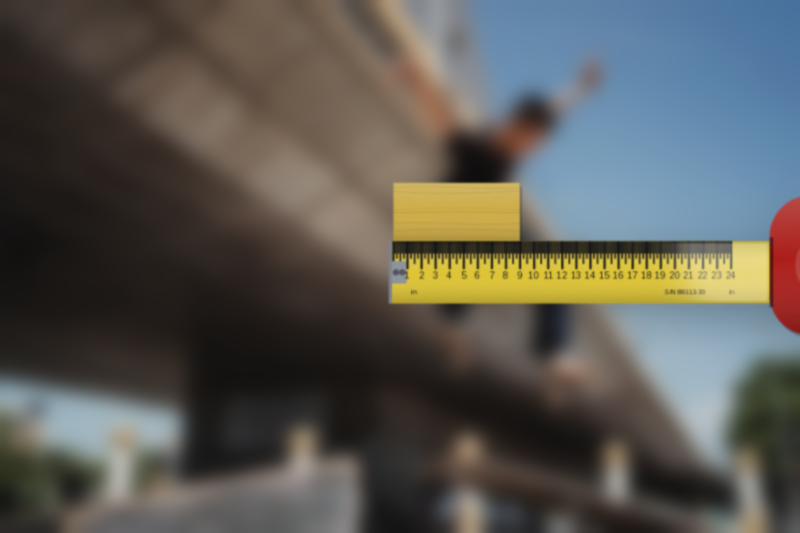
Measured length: 9 in
